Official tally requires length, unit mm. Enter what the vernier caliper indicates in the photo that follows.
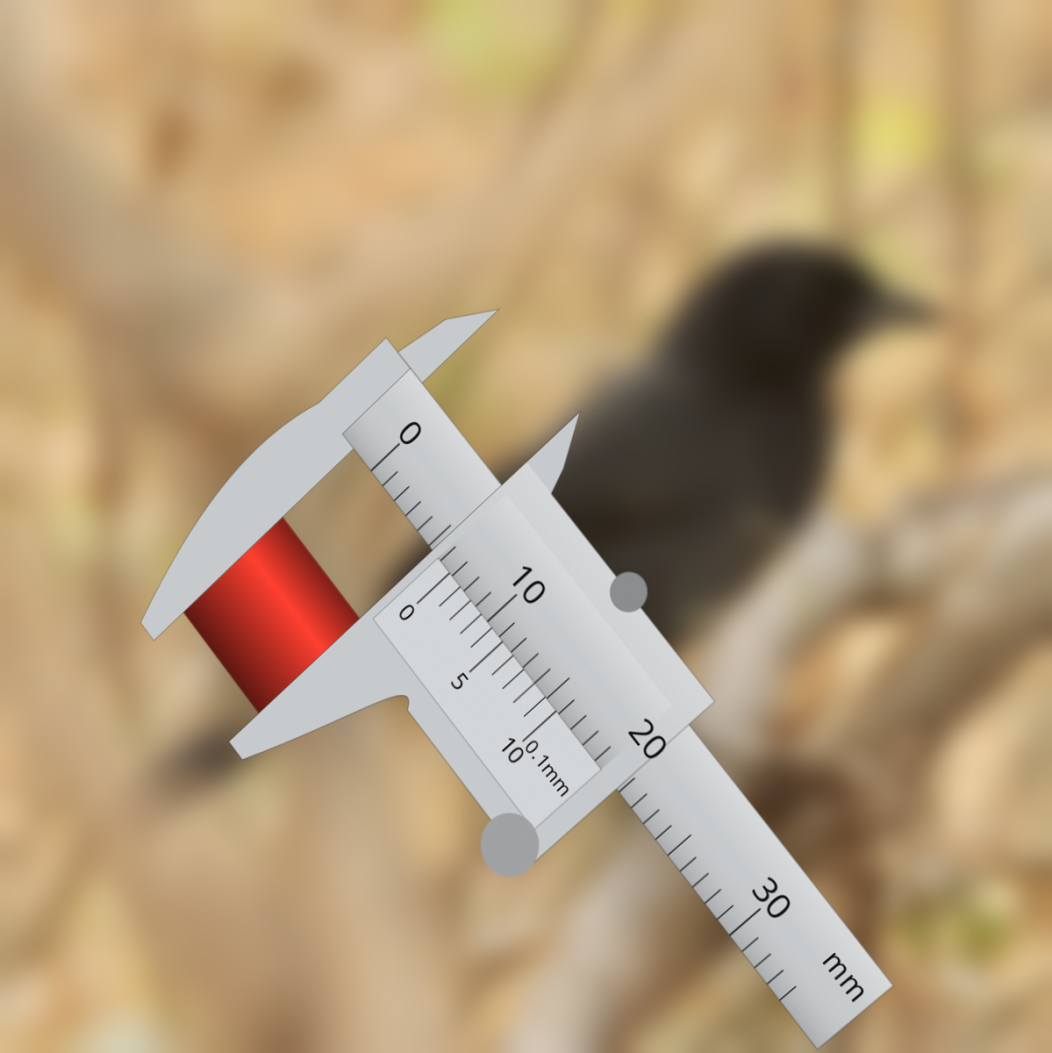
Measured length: 6.8 mm
